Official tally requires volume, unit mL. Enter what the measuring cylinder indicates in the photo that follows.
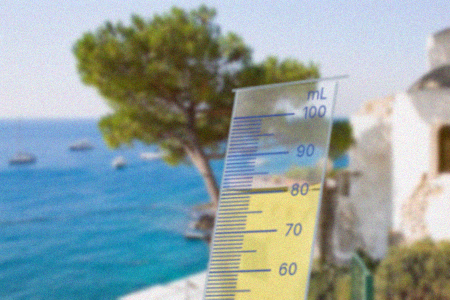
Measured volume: 80 mL
